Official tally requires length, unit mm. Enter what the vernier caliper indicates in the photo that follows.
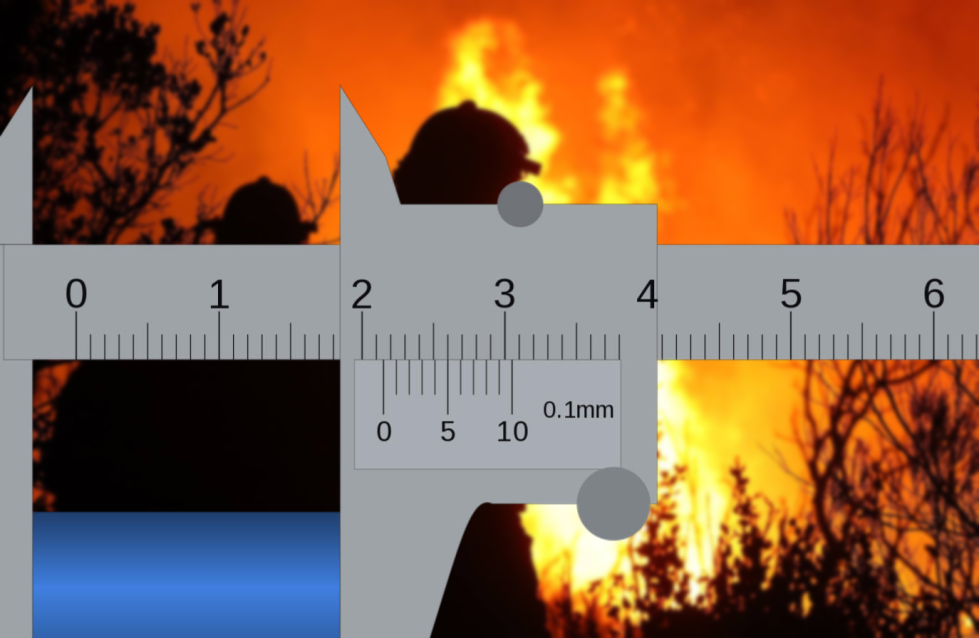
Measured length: 21.5 mm
